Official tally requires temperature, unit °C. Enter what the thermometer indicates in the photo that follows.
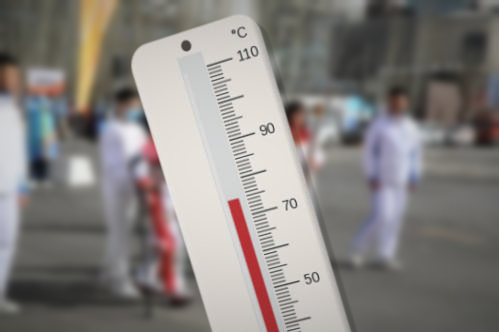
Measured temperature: 75 °C
